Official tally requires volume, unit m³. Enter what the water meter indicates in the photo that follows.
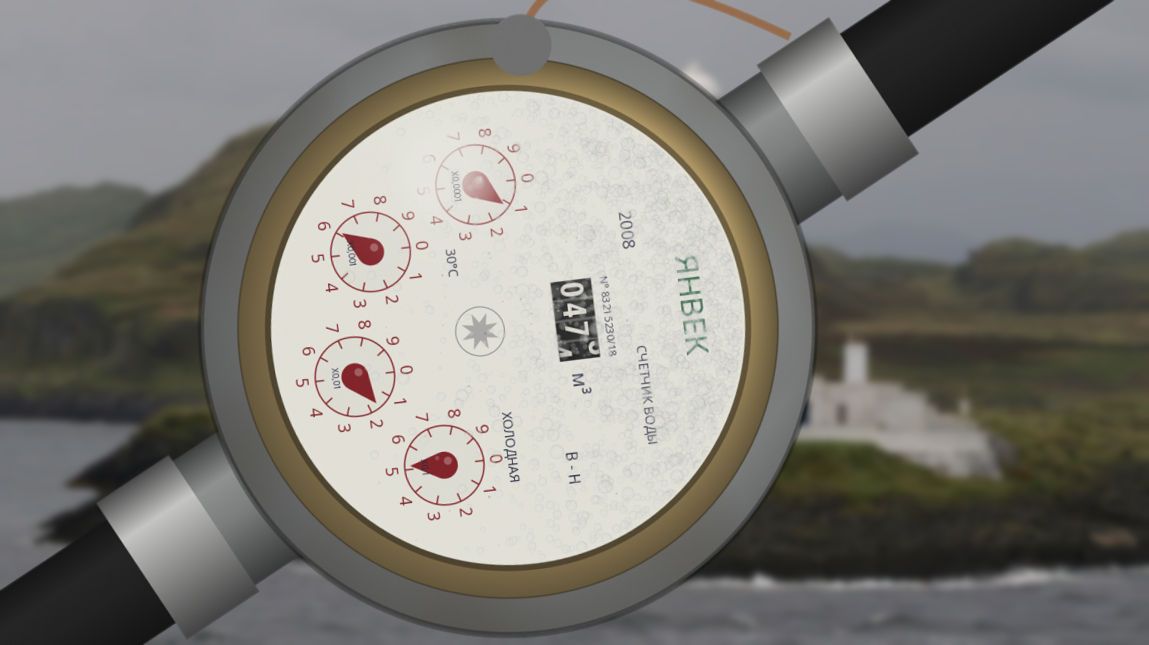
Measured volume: 473.5161 m³
